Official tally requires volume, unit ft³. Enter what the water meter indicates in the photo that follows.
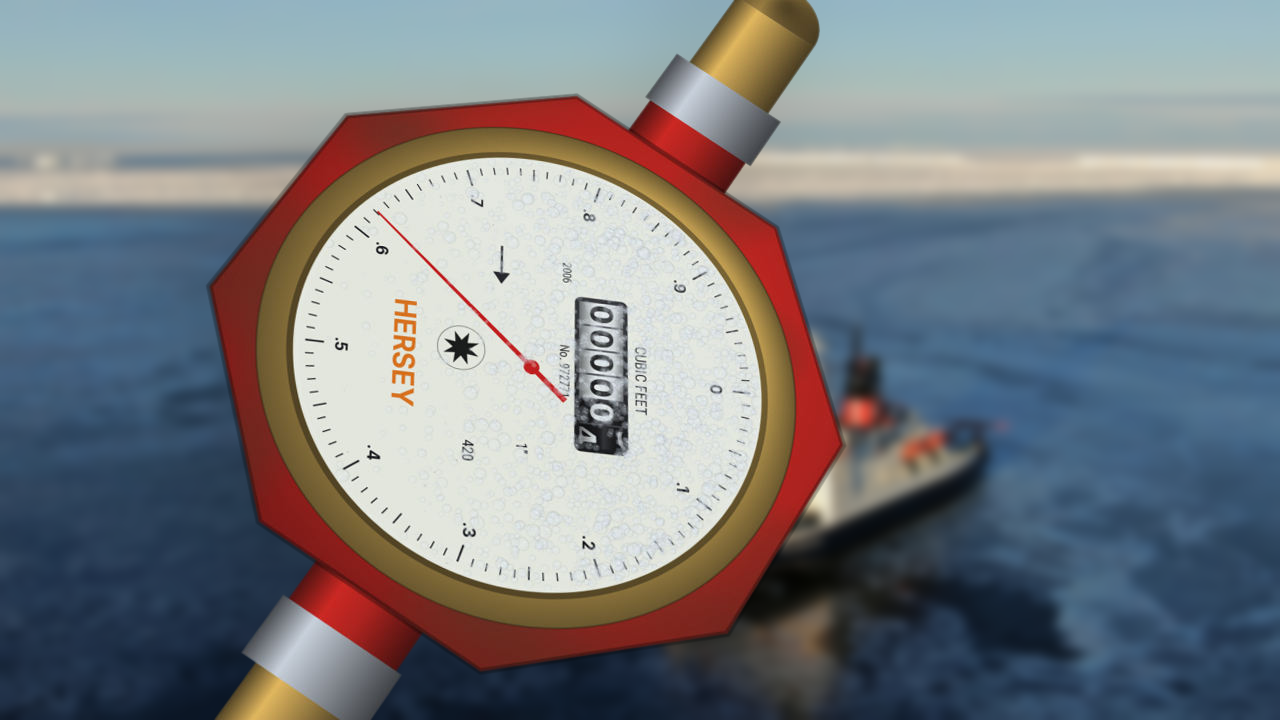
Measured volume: 3.62 ft³
